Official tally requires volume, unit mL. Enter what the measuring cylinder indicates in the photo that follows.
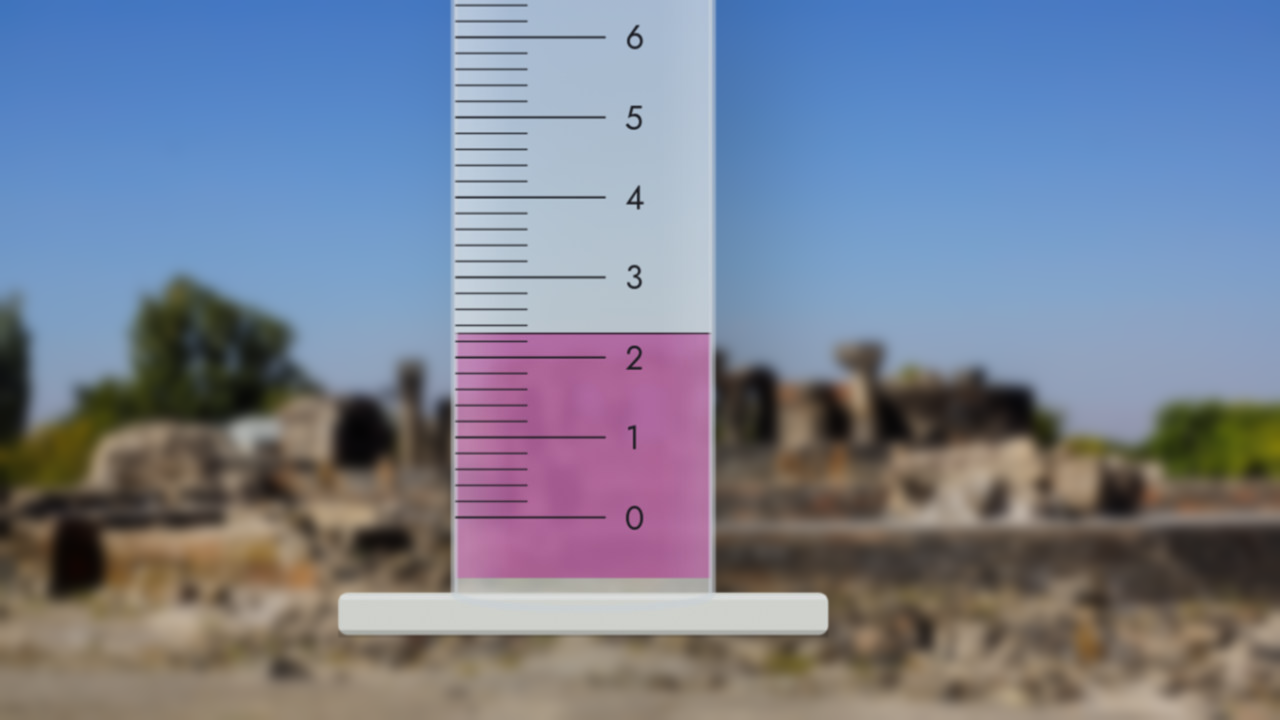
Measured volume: 2.3 mL
